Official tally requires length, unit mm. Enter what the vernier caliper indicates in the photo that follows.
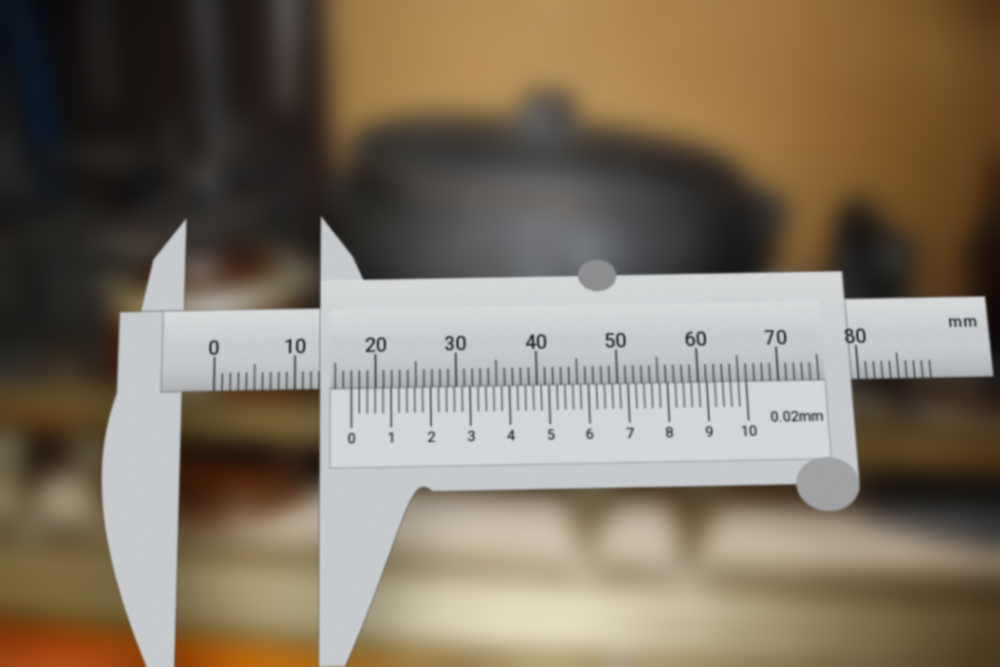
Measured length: 17.0 mm
